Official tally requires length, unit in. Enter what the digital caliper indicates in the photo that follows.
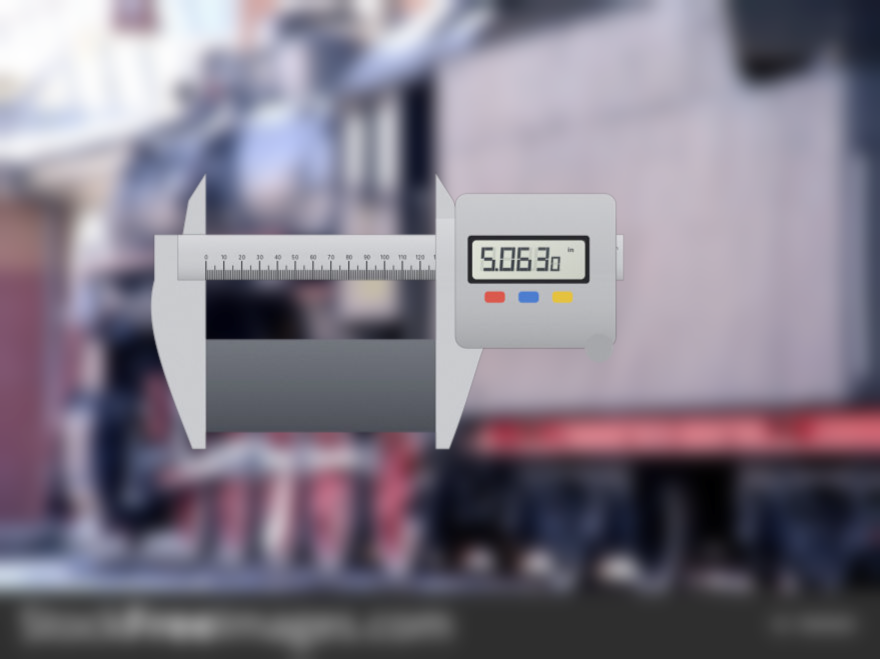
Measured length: 5.0630 in
